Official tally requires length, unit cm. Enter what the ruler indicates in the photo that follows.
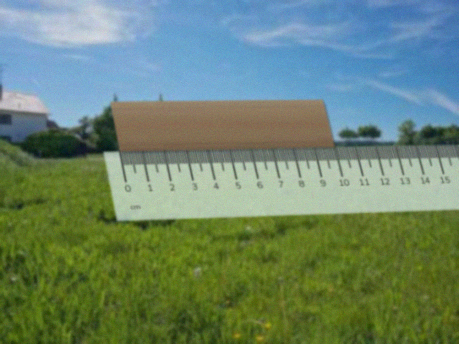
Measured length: 10 cm
